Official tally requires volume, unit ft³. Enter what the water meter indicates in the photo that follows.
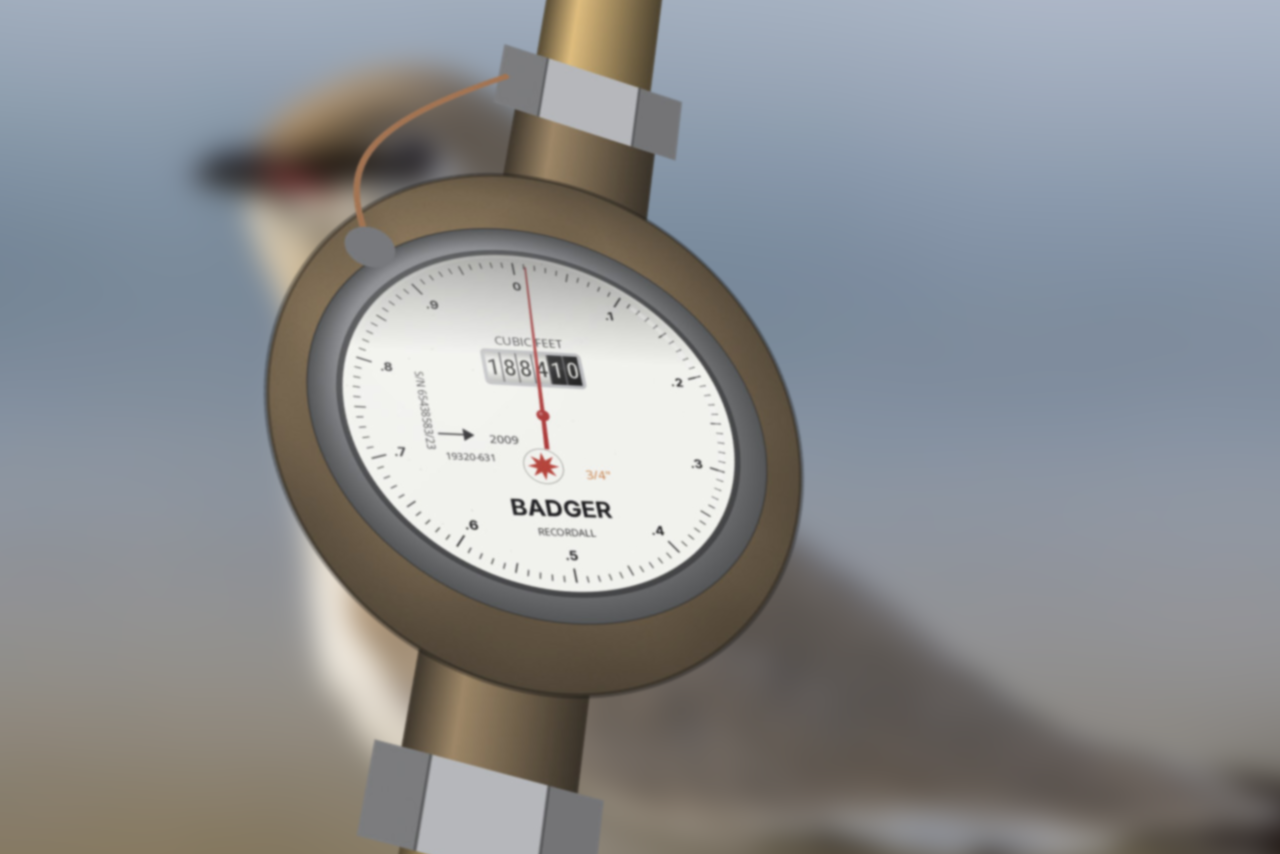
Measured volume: 188410.01 ft³
